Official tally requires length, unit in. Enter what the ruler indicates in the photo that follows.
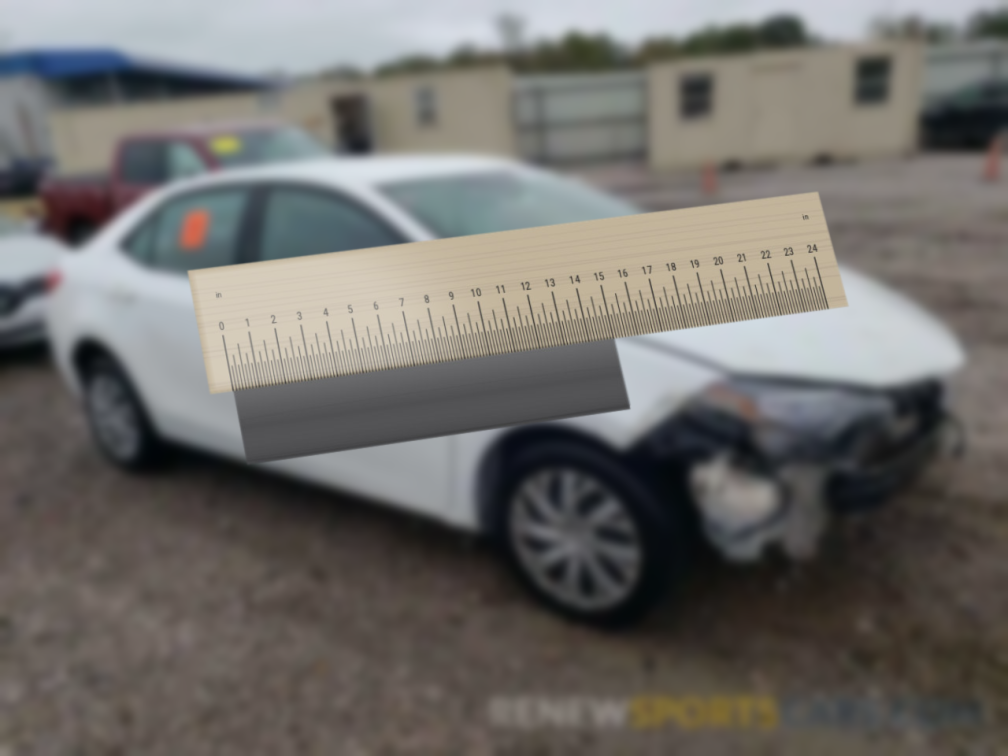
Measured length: 15 in
